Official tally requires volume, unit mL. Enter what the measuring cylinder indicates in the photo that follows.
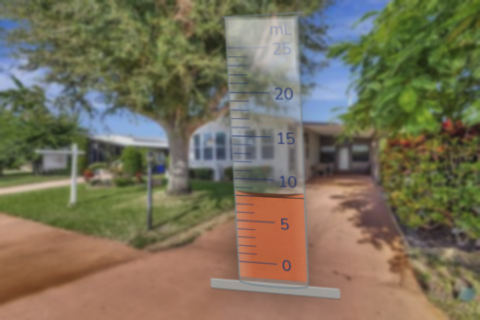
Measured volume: 8 mL
